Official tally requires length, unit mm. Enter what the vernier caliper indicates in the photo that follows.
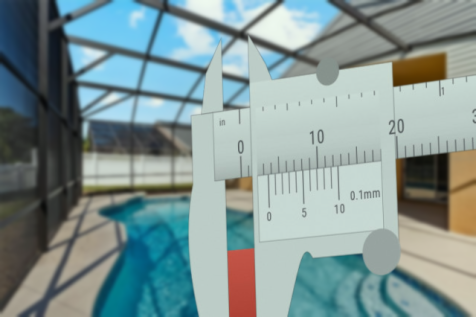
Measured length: 3.6 mm
